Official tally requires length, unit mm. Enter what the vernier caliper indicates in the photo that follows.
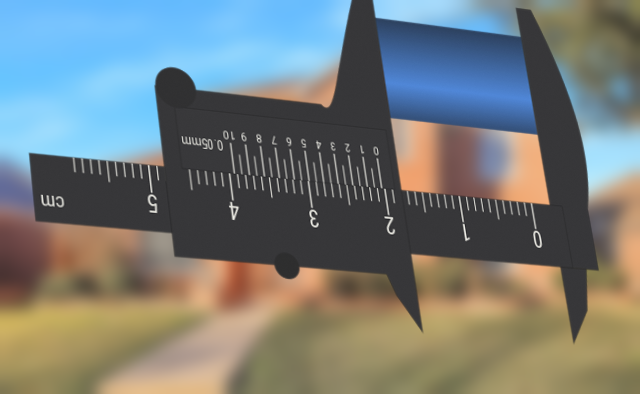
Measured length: 20.4 mm
